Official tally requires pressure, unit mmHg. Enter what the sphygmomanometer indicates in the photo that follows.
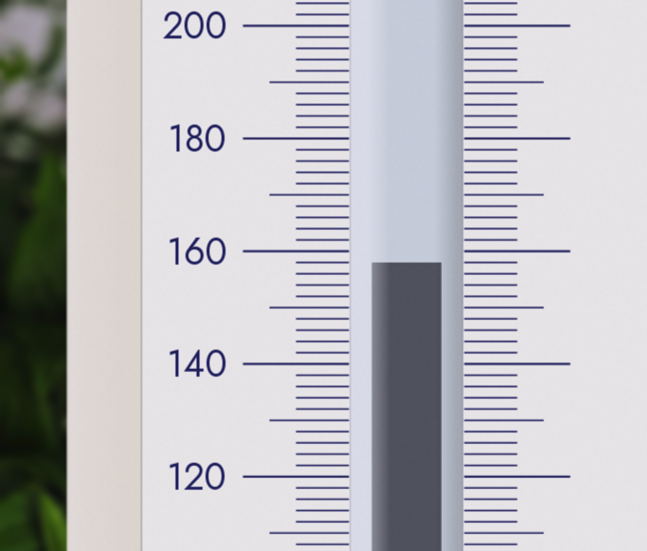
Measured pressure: 158 mmHg
